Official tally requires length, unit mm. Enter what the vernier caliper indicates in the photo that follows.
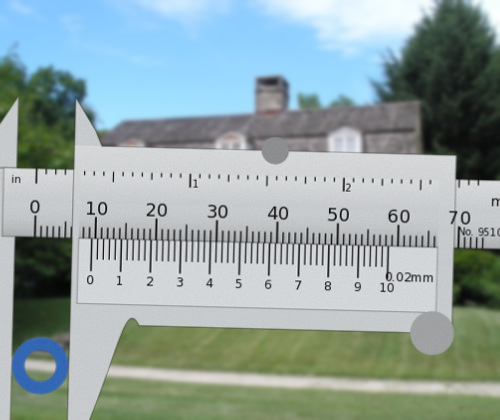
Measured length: 9.4 mm
